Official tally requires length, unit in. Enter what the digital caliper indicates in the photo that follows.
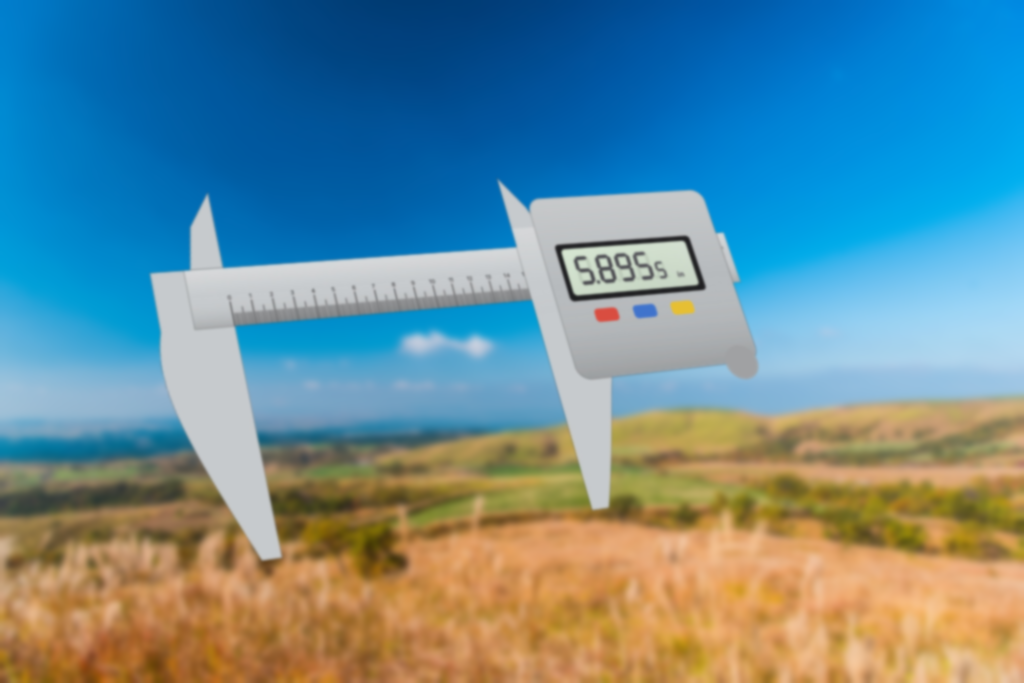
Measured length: 5.8955 in
